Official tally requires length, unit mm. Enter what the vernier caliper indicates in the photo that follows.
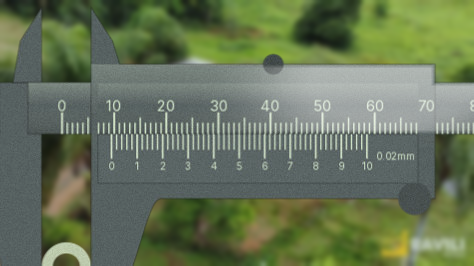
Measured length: 9.5 mm
